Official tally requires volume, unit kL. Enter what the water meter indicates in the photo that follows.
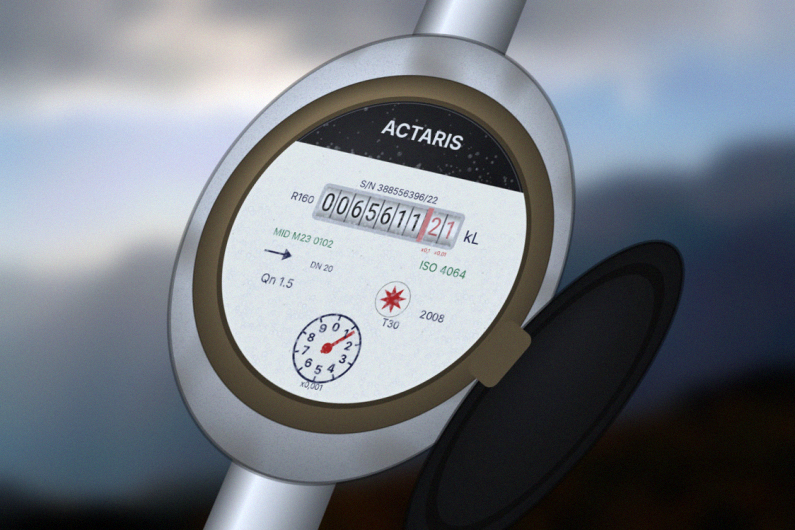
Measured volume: 65611.211 kL
